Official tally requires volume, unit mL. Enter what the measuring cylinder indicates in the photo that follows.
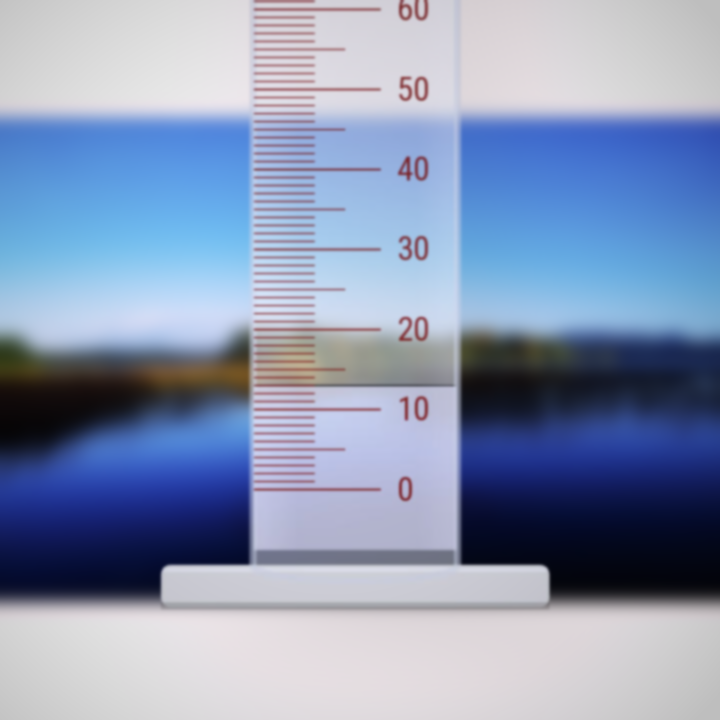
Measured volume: 13 mL
